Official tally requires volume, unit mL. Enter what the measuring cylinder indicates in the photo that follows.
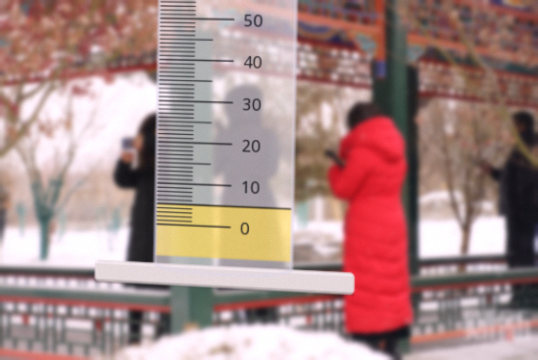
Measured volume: 5 mL
